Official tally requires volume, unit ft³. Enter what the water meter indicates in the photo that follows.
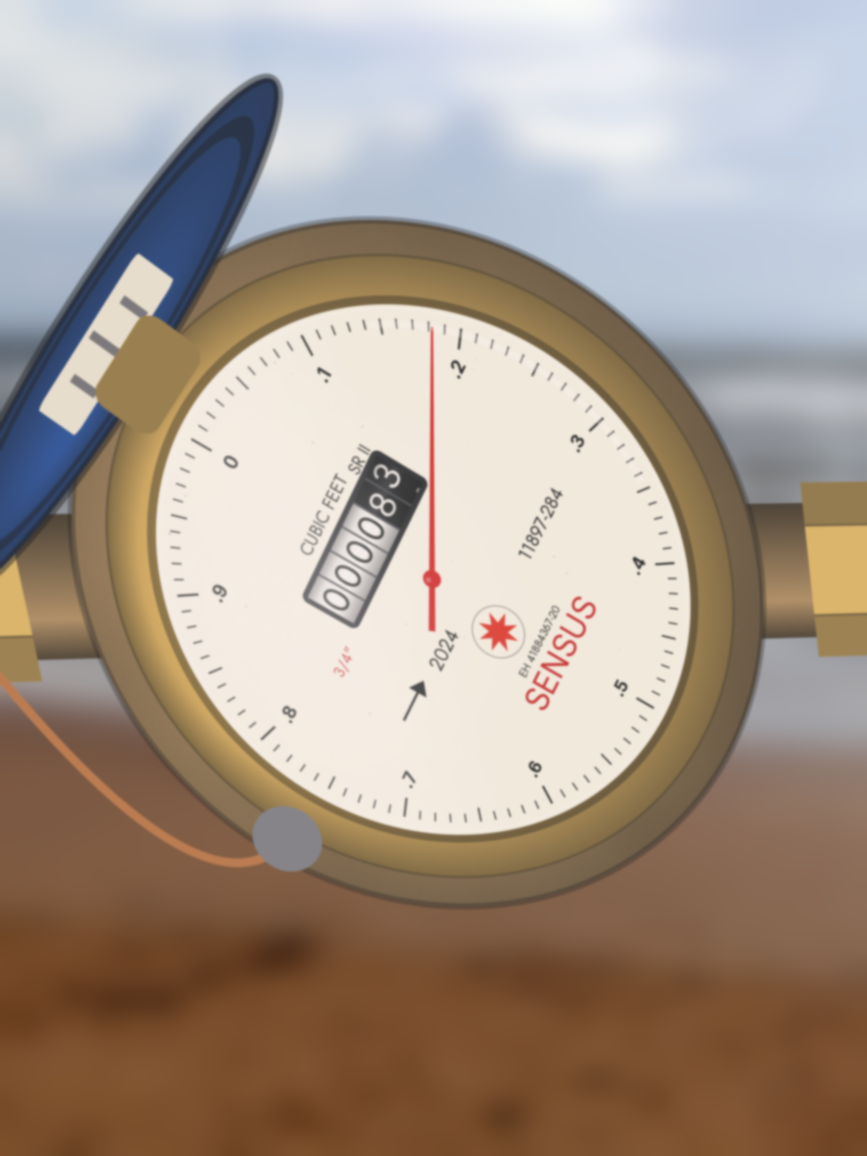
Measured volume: 83.18 ft³
